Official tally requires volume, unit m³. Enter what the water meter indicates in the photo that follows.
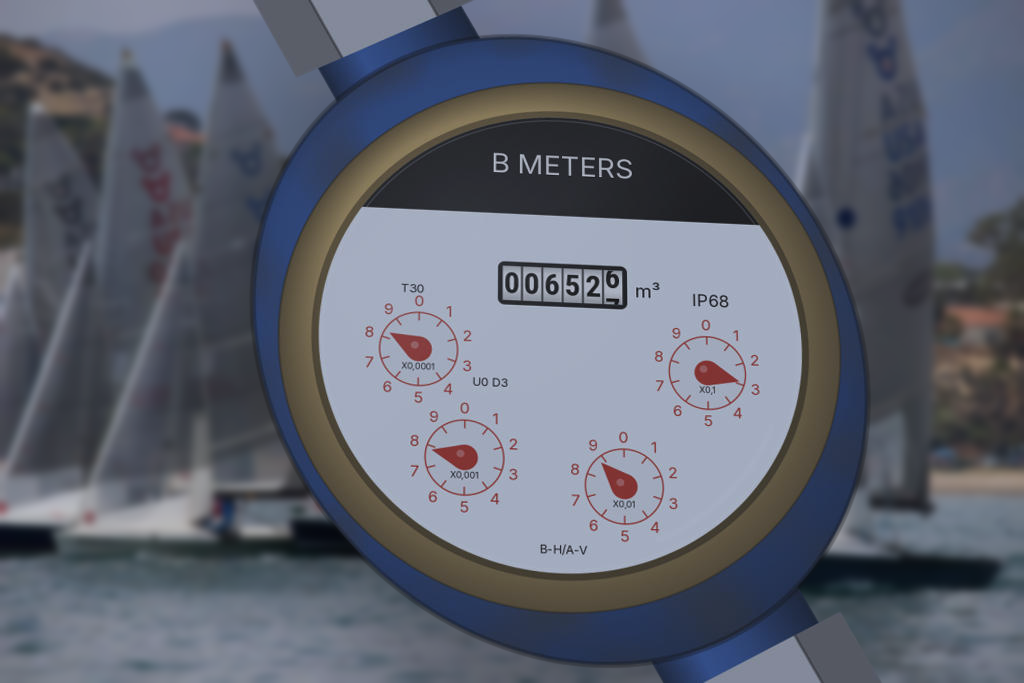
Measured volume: 6526.2878 m³
